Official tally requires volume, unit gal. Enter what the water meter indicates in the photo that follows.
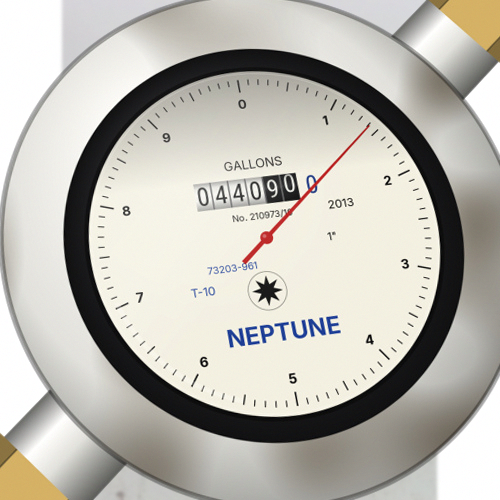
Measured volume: 440901.4 gal
